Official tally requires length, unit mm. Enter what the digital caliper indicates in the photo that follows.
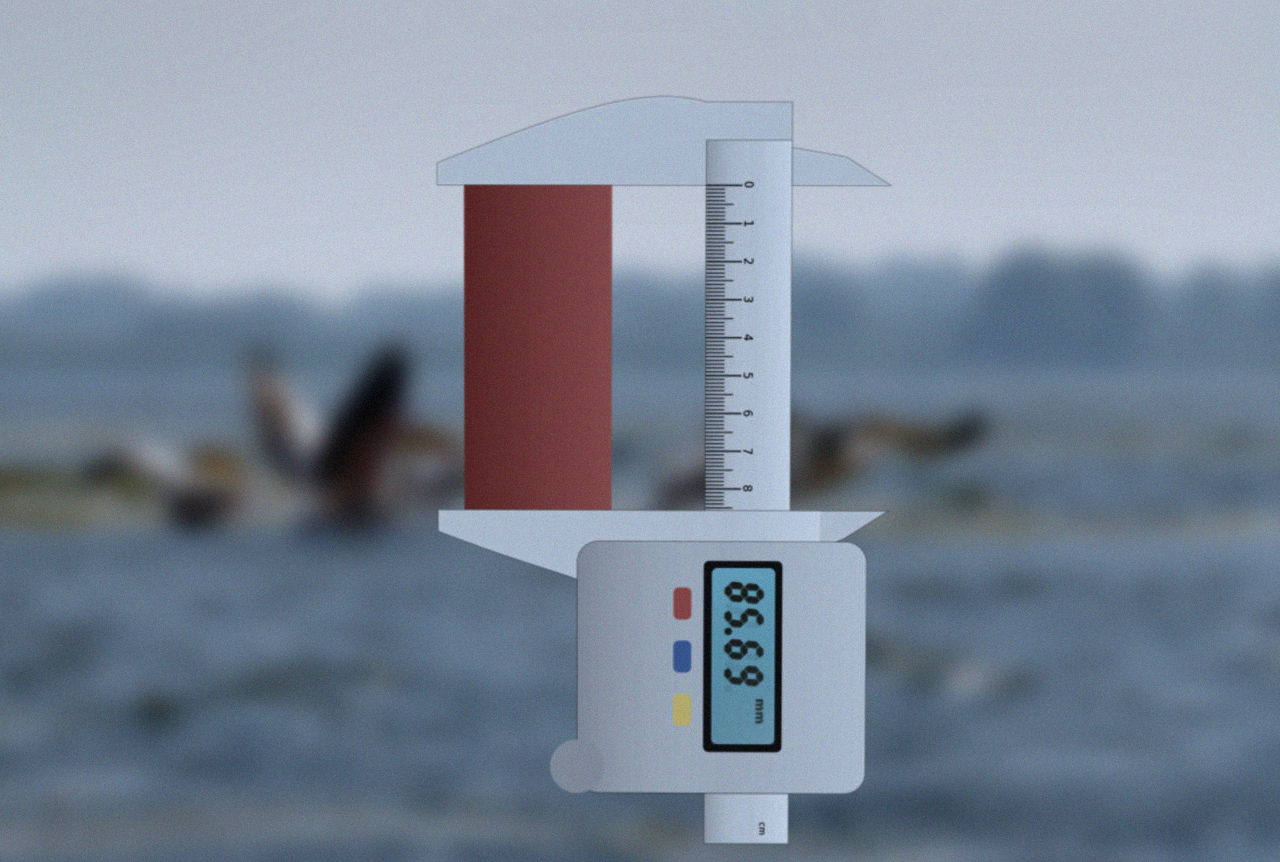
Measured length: 85.69 mm
